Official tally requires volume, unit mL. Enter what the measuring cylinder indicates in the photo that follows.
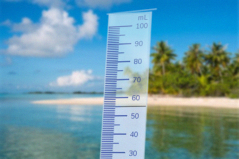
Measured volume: 55 mL
